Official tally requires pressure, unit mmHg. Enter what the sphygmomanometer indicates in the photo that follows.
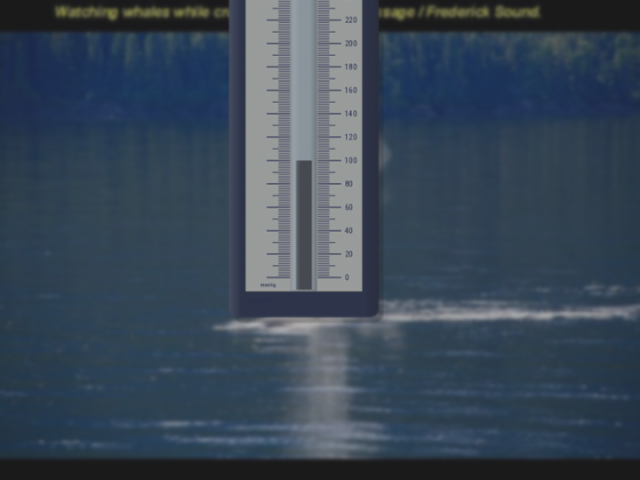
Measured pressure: 100 mmHg
